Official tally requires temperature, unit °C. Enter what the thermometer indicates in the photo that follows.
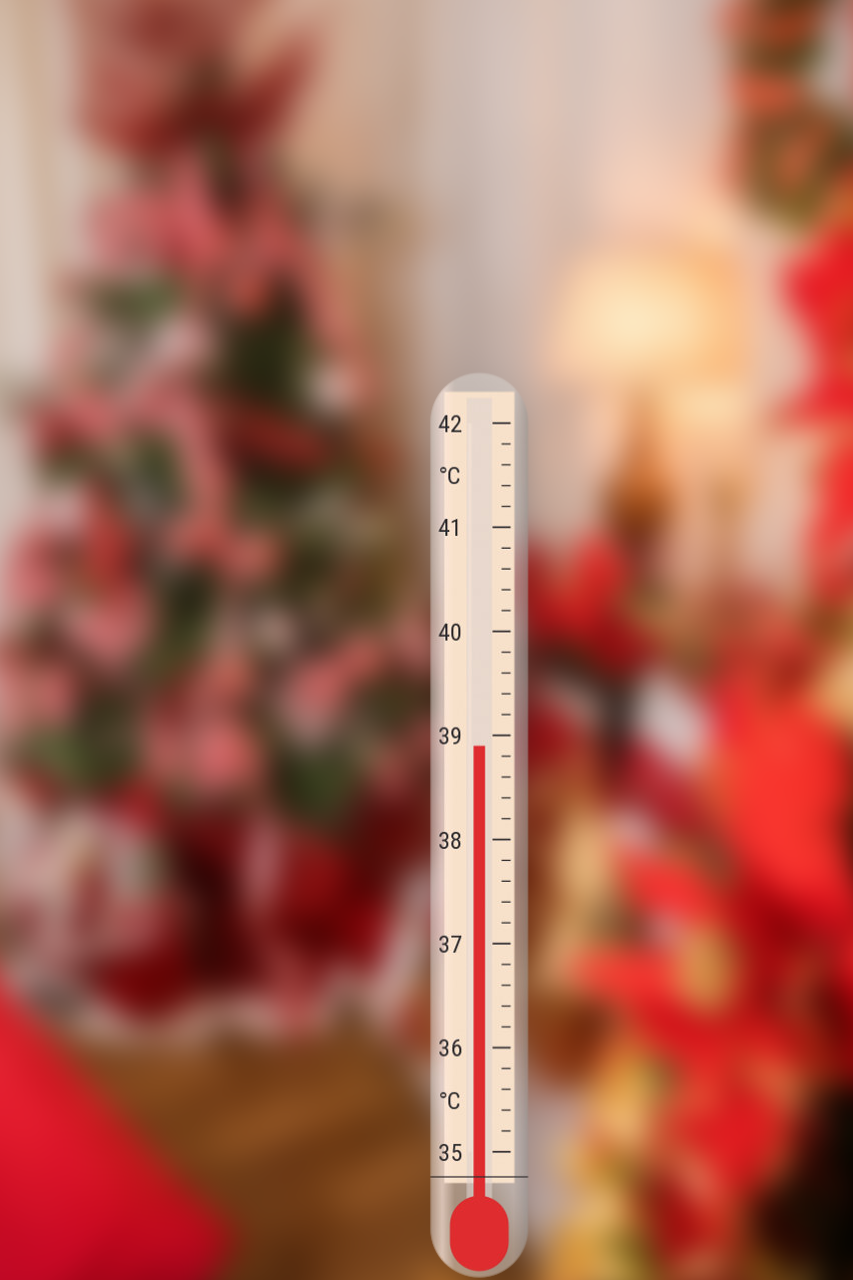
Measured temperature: 38.9 °C
